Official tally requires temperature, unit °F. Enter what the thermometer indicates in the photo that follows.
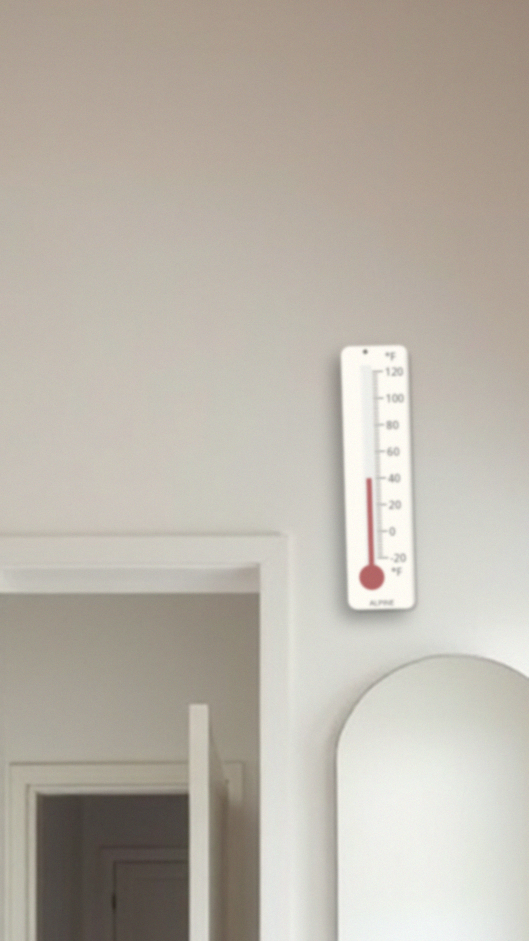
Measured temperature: 40 °F
